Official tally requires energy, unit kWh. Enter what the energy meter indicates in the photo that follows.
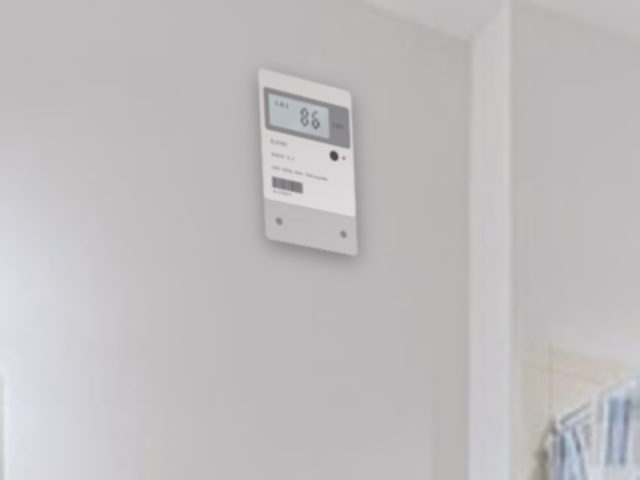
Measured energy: 86 kWh
